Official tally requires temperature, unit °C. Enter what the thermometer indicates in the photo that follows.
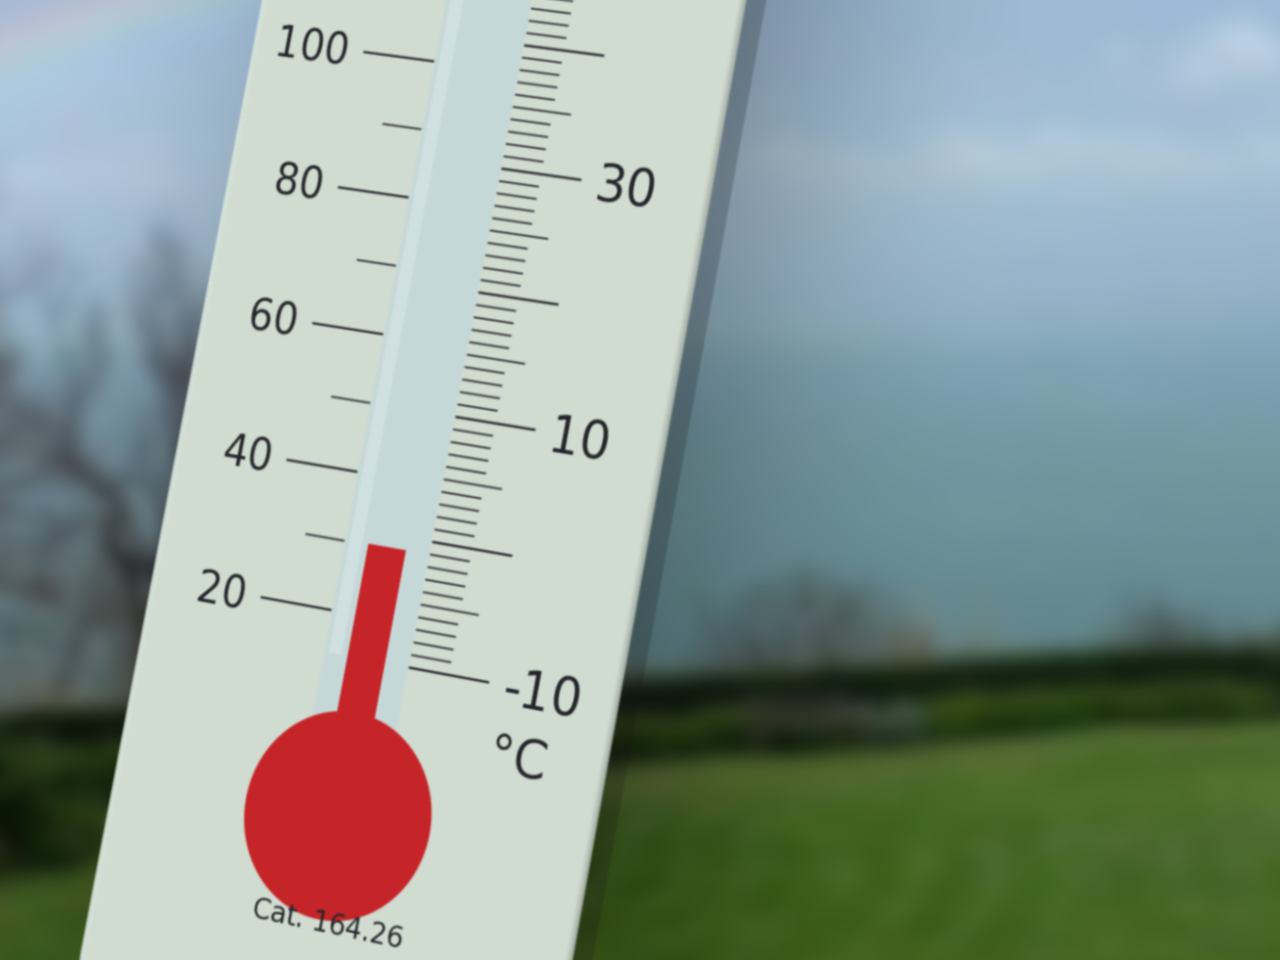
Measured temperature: -1 °C
